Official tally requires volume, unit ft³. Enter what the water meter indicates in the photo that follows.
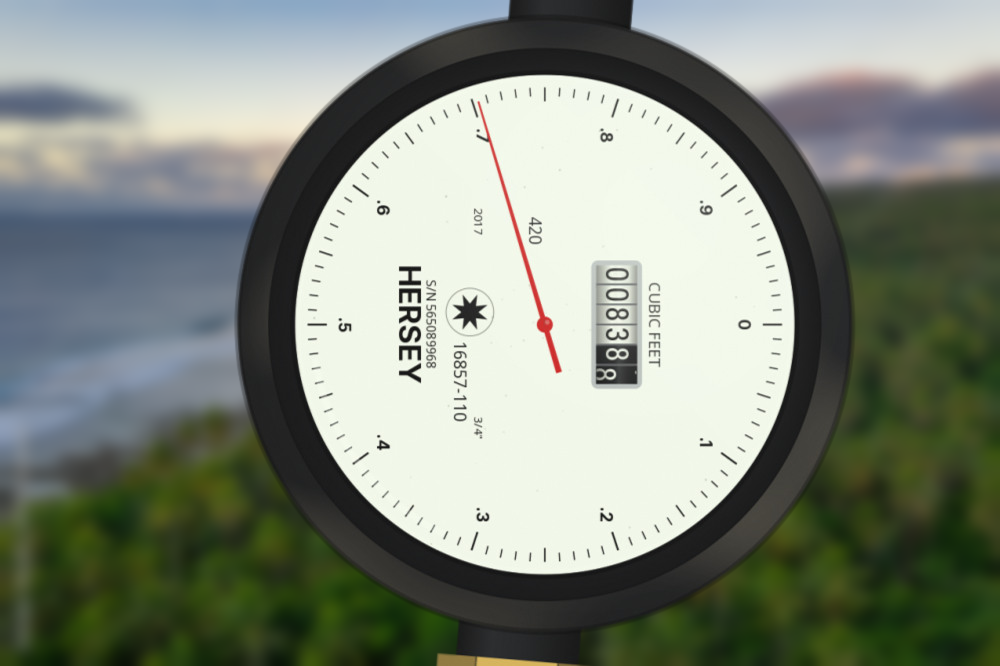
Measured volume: 8387.70 ft³
